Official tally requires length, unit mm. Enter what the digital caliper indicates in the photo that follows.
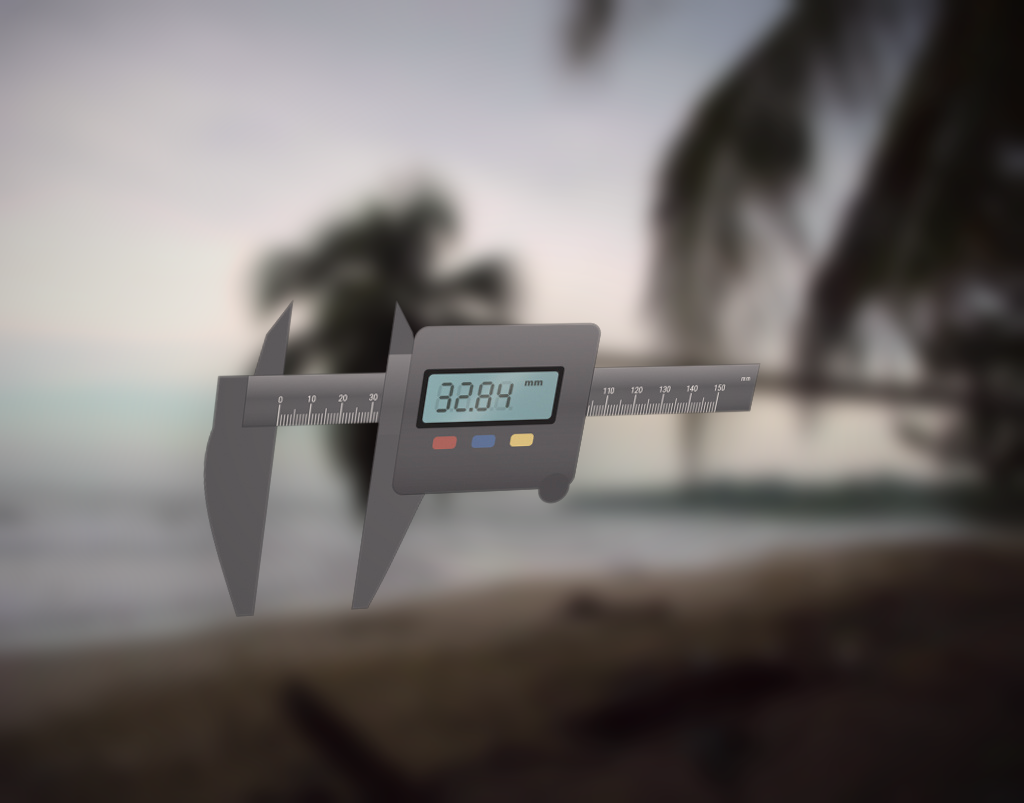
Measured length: 32.84 mm
